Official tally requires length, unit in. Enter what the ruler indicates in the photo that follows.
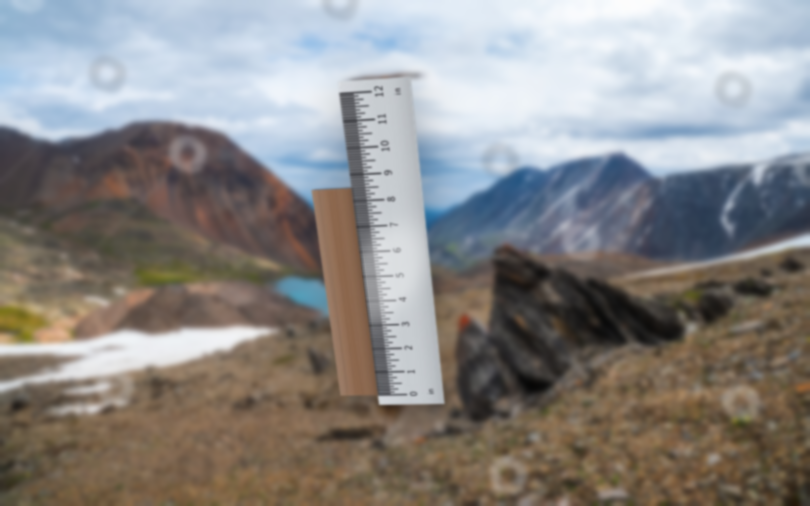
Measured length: 8.5 in
